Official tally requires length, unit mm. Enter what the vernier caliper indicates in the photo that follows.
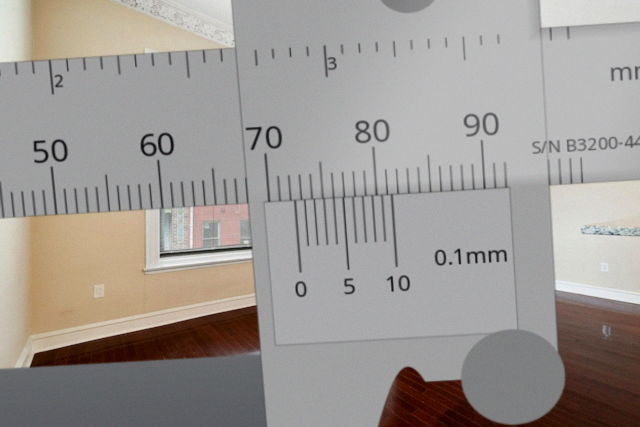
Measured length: 72.4 mm
